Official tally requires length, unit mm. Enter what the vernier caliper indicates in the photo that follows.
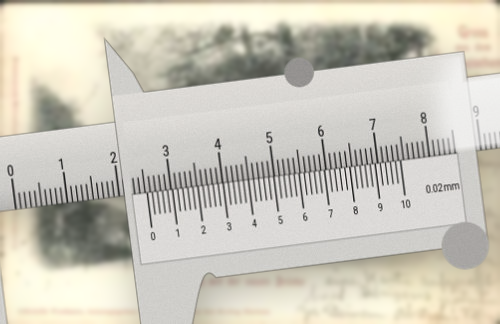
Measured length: 25.4 mm
